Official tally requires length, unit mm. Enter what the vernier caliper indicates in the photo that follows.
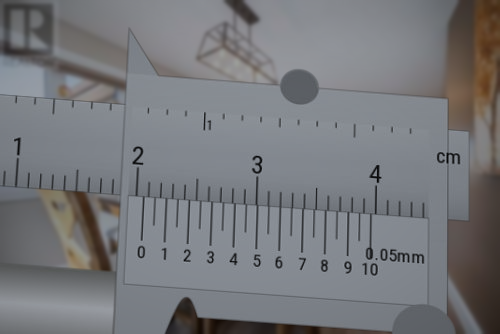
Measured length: 20.6 mm
